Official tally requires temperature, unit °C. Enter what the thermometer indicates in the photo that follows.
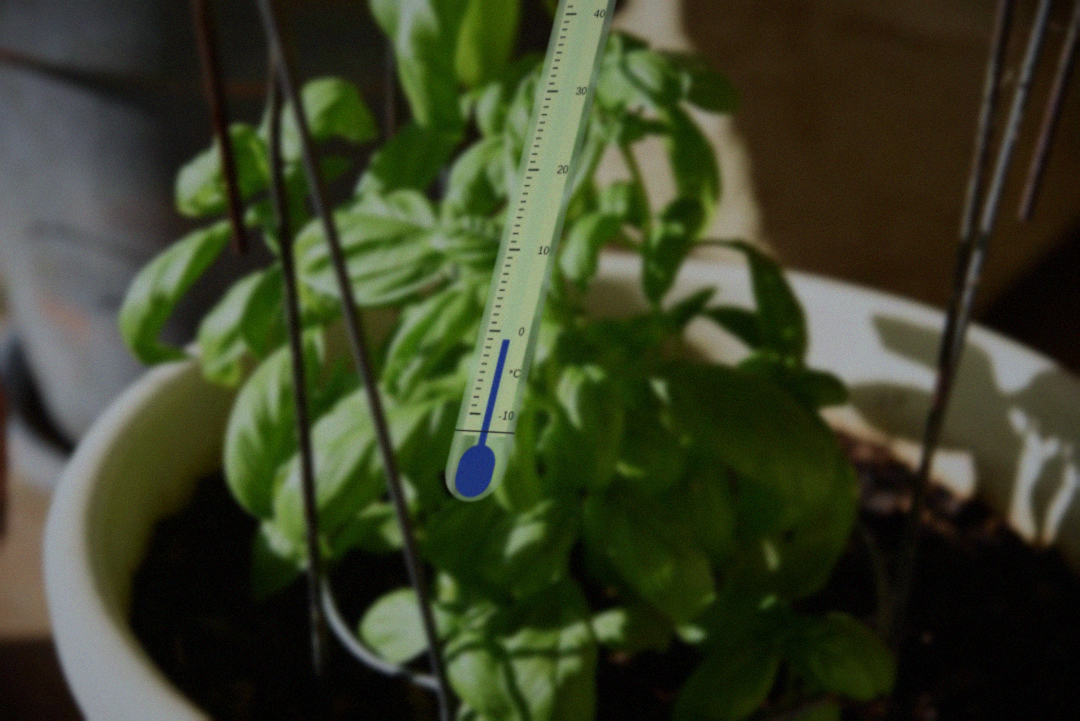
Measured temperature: -1 °C
